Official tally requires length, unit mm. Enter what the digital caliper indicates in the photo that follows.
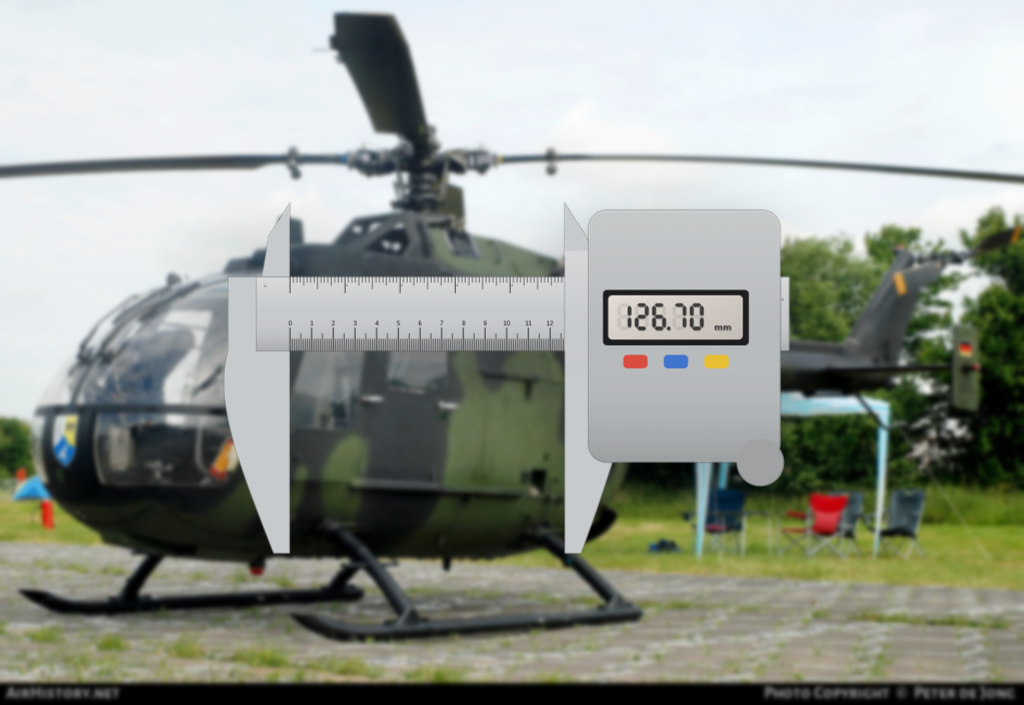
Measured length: 126.70 mm
